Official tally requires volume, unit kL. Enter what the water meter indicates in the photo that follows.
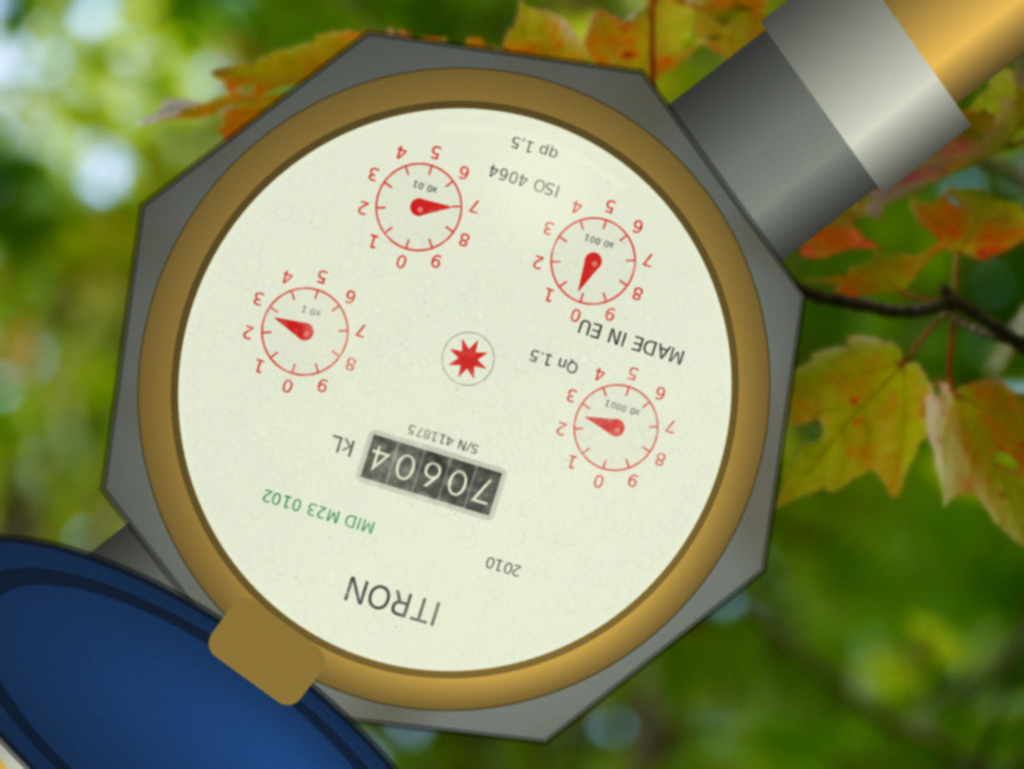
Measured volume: 70604.2702 kL
